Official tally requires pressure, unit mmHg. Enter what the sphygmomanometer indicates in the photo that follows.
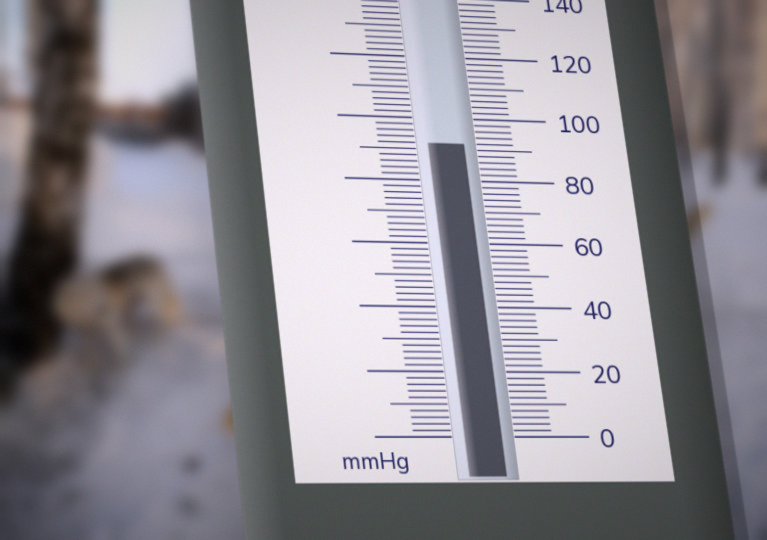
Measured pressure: 92 mmHg
